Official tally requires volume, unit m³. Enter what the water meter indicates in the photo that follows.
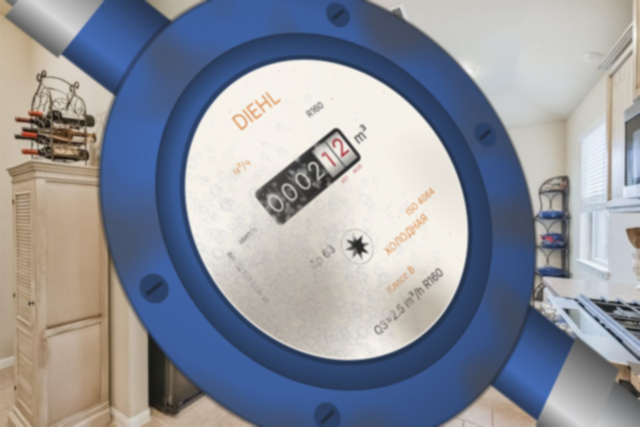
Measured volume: 2.12 m³
